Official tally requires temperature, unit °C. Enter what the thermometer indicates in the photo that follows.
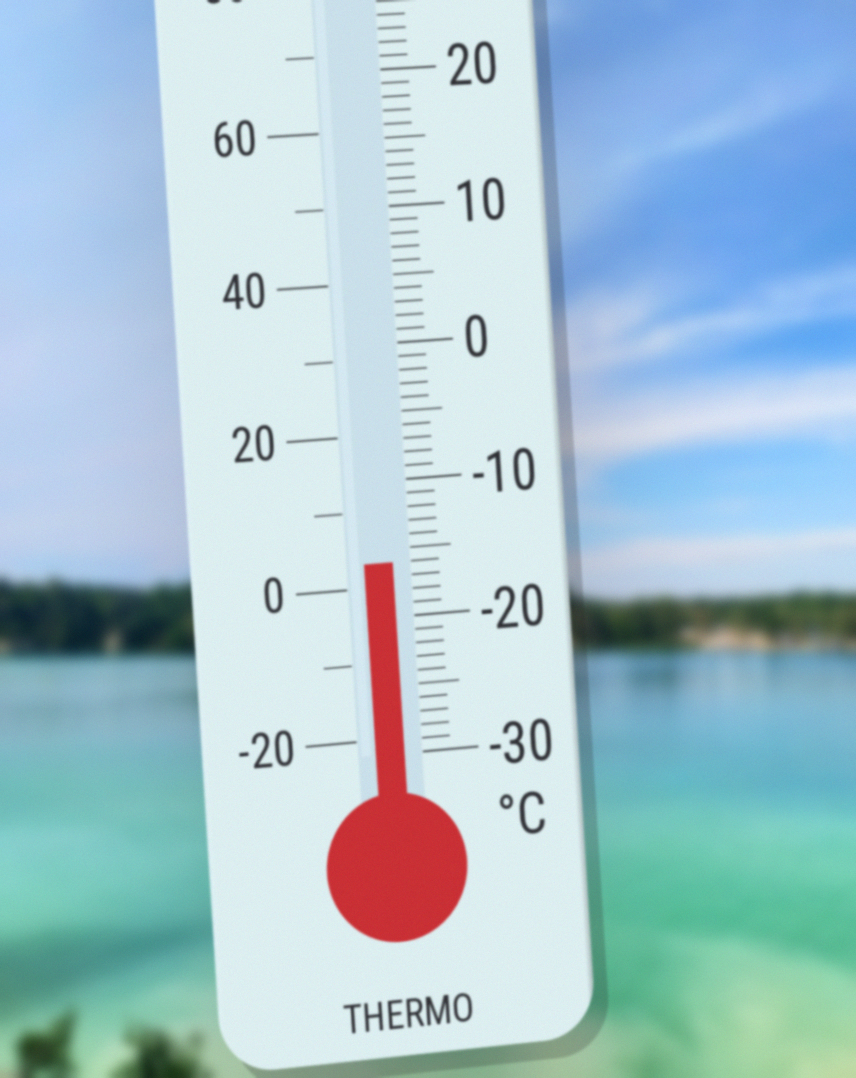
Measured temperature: -16 °C
